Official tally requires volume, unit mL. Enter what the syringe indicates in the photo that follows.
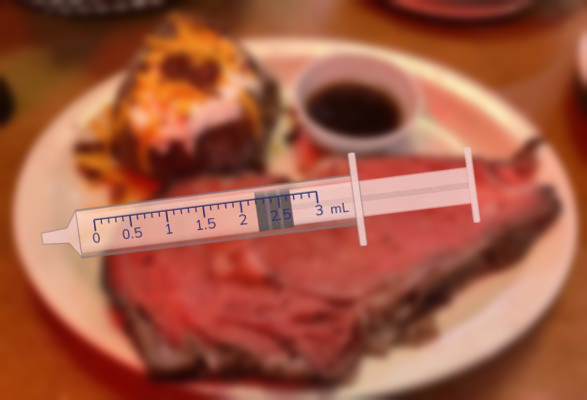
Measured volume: 2.2 mL
